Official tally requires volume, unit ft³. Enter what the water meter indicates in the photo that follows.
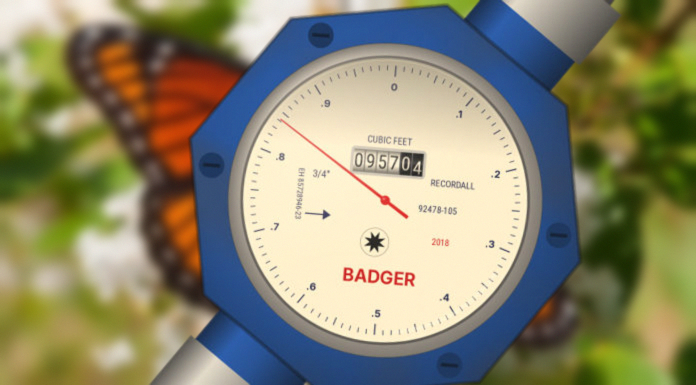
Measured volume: 95703.84 ft³
